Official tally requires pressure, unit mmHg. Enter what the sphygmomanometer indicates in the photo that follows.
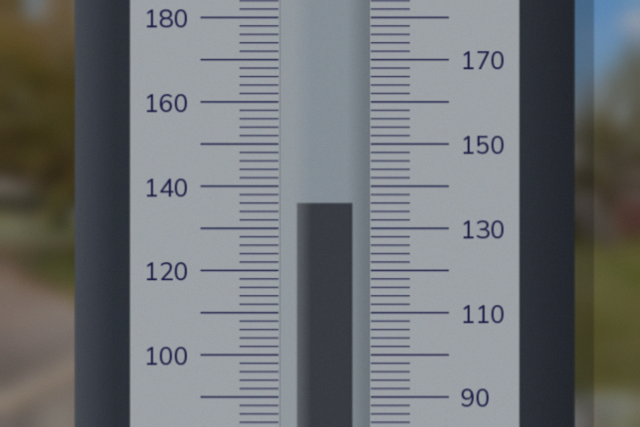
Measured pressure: 136 mmHg
